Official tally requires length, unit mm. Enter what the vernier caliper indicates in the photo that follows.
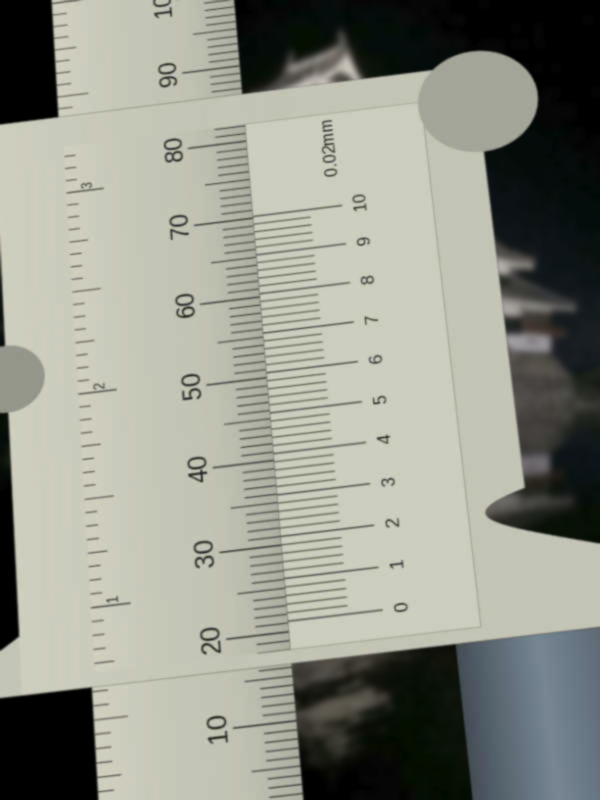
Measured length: 21.2 mm
